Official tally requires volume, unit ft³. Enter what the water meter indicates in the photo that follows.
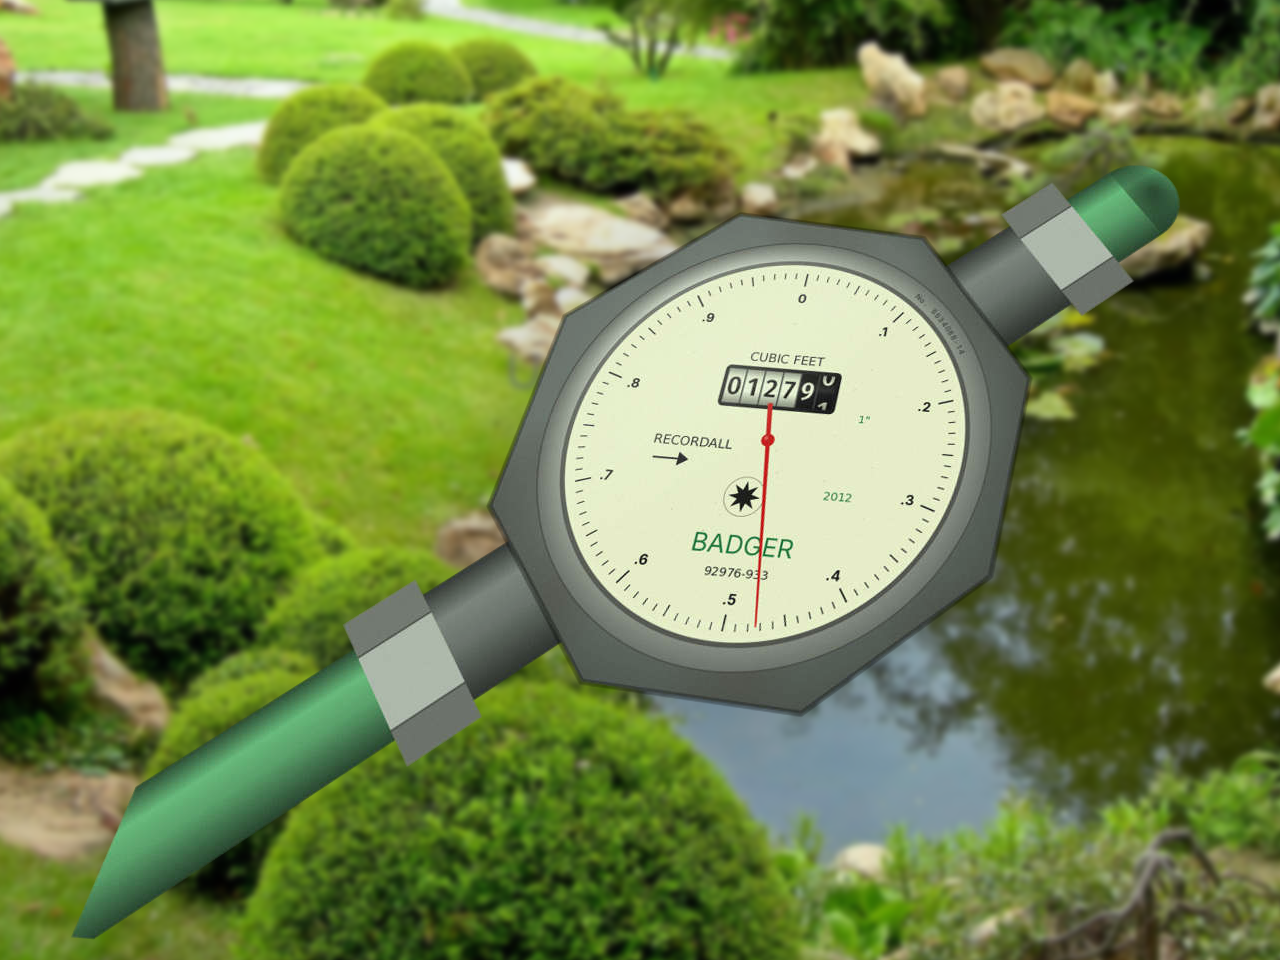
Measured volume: 12790.47 ft³
